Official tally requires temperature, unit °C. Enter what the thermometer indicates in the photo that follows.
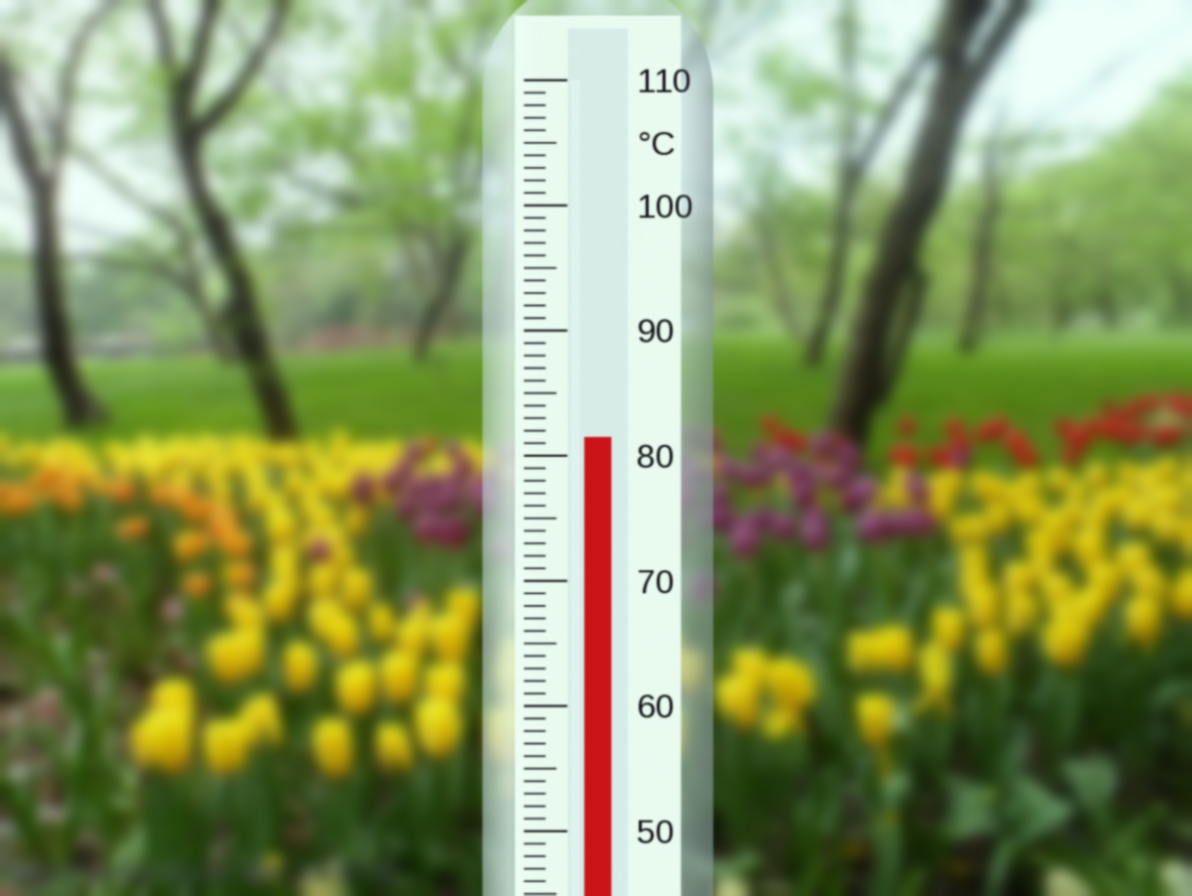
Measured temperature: 81.5 °C
